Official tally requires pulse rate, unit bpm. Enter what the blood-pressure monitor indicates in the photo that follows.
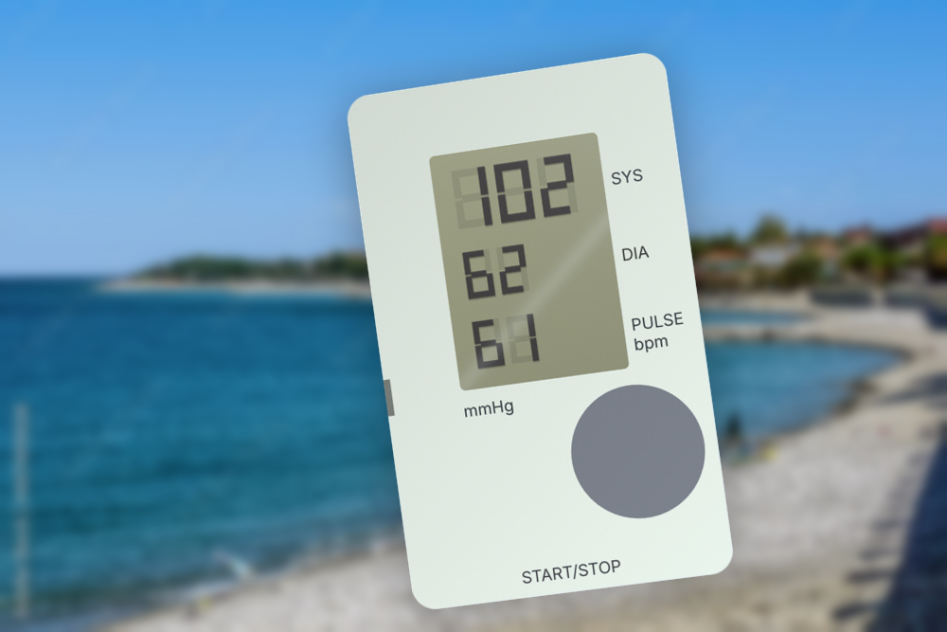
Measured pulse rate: 61 bpm
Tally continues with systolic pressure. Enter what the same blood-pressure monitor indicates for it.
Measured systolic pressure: 102 mmHg
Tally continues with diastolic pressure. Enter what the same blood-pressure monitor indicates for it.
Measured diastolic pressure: 62 mmHg
